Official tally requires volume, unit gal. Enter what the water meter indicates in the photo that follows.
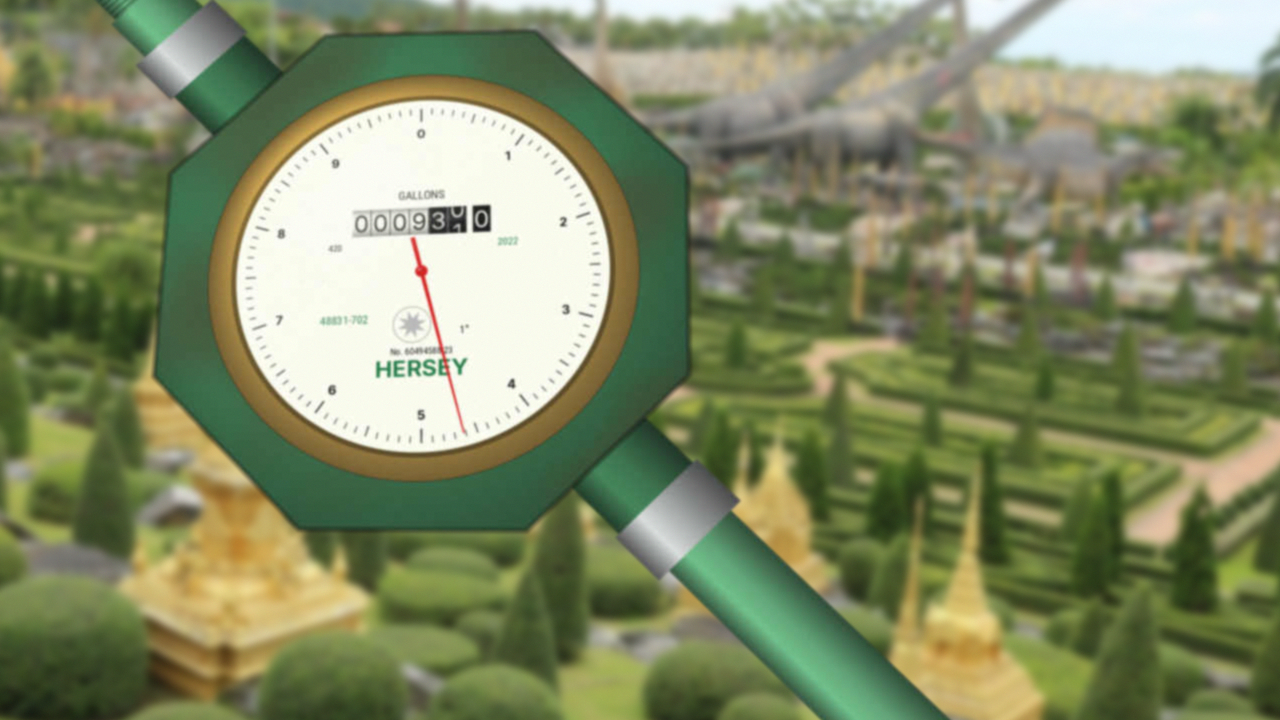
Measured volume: 9304.6 gal
